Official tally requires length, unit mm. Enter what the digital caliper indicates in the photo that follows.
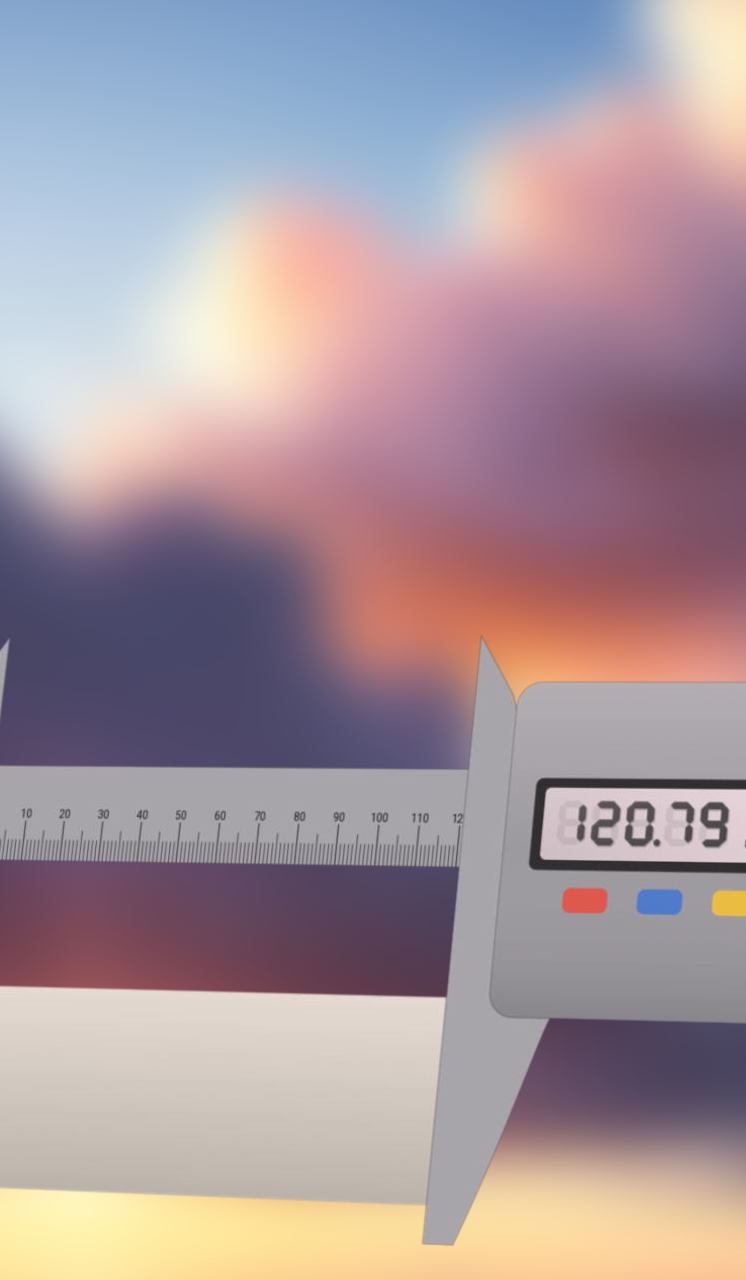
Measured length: 120.79 mm
